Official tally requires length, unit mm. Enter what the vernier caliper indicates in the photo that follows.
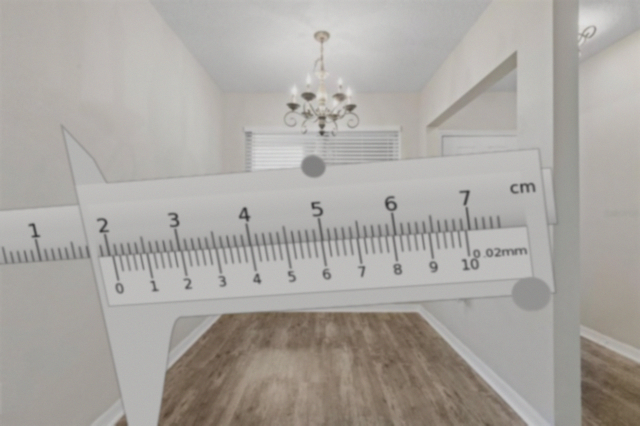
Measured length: 20.5 mm
